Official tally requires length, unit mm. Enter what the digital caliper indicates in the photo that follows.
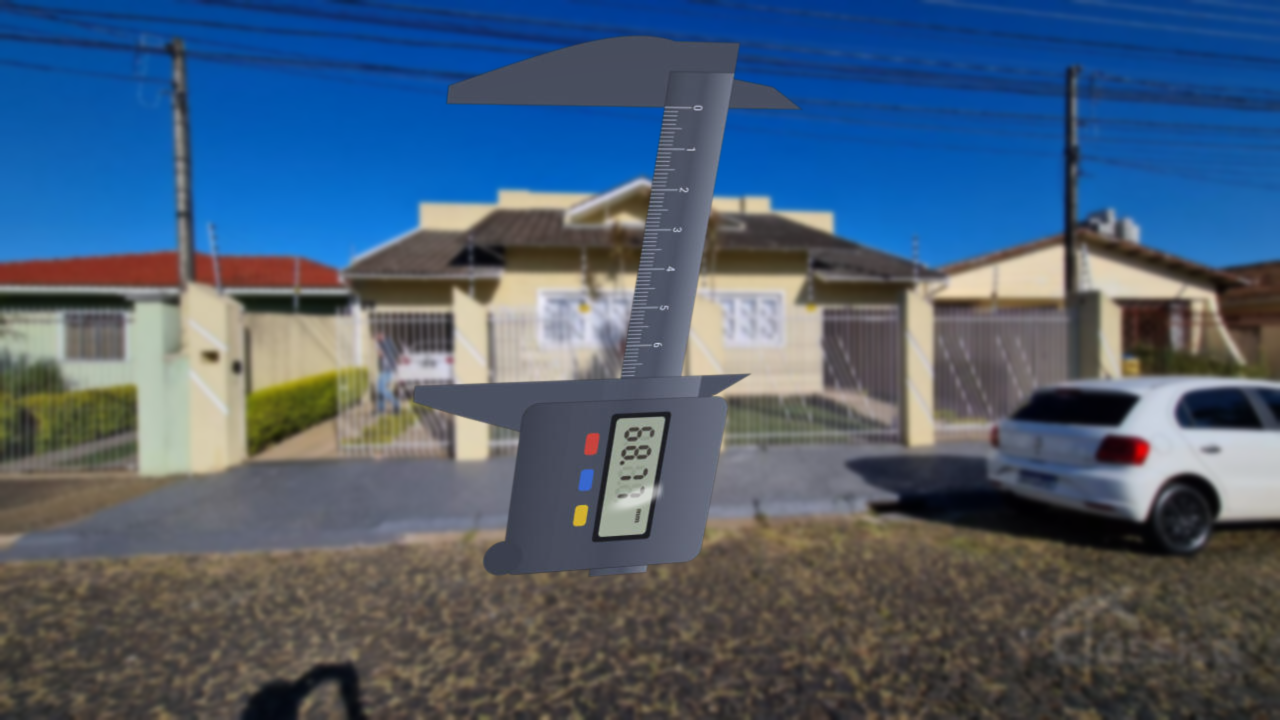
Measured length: 68.77 mm
